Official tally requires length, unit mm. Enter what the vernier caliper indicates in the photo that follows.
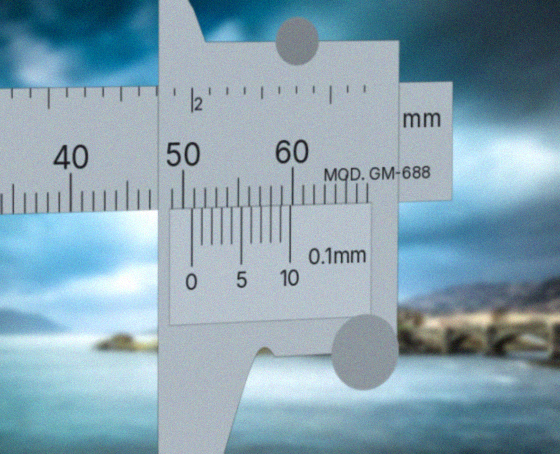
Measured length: 50.8 mm
